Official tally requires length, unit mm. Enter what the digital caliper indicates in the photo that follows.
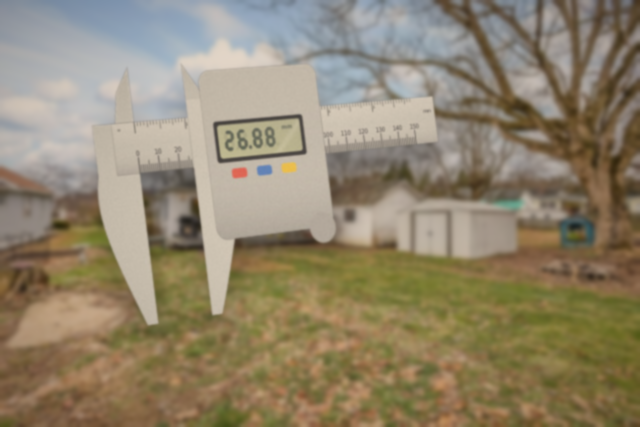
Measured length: 26.88 mm
